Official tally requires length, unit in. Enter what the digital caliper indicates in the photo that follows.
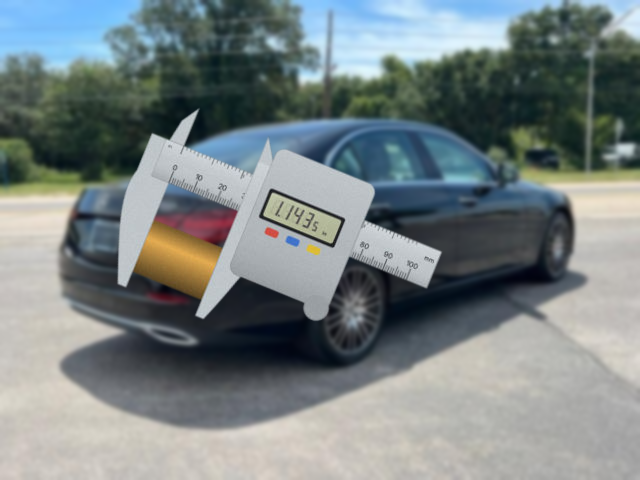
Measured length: 1.1435 in
